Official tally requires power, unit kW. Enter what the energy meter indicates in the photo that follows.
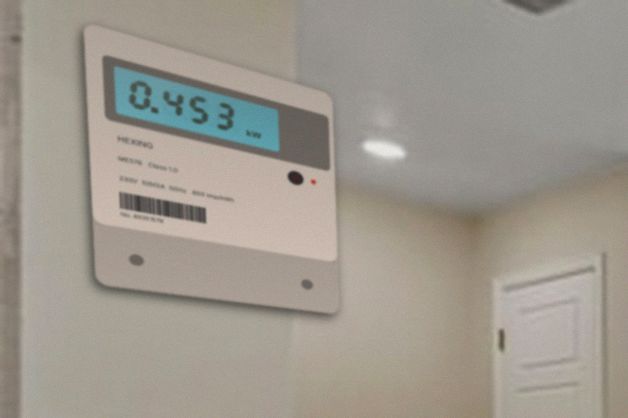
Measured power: 0.453 kW
